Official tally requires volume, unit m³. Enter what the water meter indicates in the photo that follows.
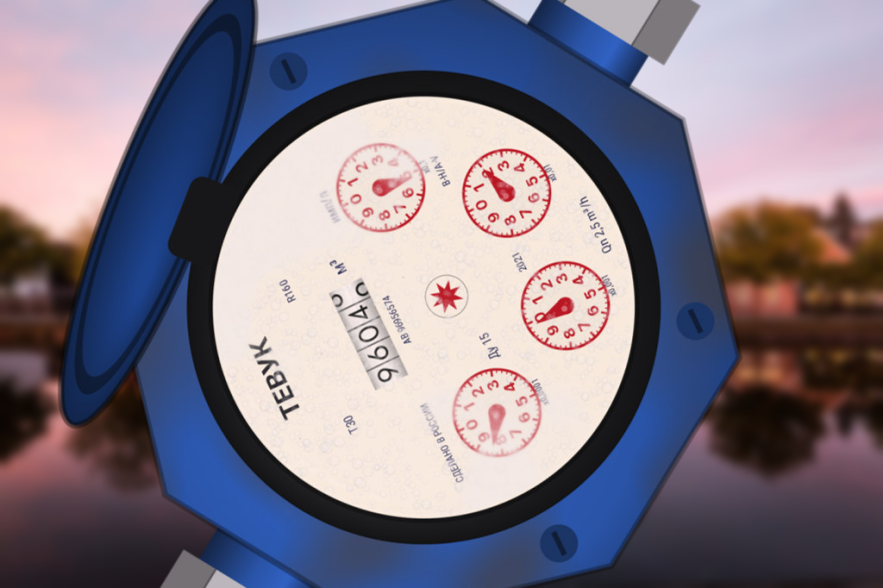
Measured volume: 96048.5198 m³
